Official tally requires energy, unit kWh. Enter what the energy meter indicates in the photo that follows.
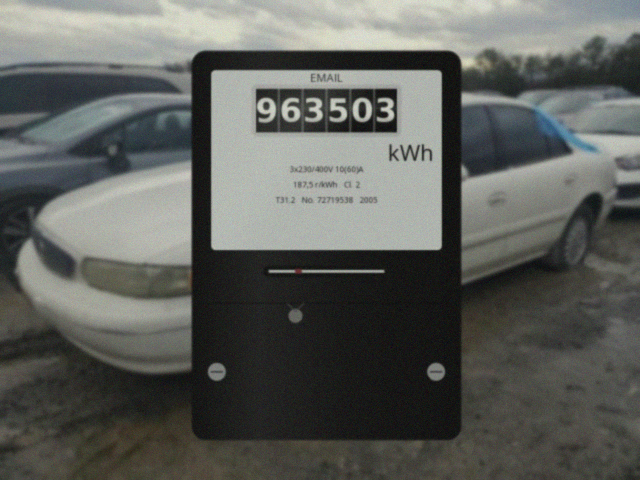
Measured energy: 963503 kWh
